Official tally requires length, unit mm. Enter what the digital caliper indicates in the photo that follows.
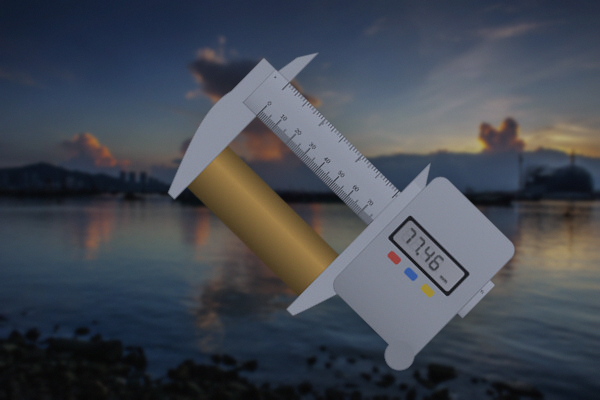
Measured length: 77.46 mm
